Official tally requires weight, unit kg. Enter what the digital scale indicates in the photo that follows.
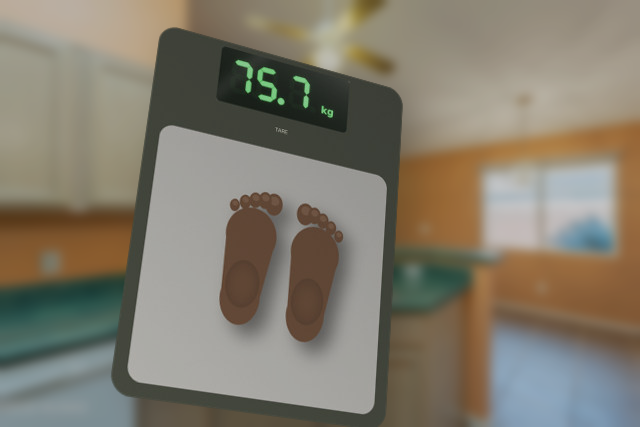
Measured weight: 75.7 kg
